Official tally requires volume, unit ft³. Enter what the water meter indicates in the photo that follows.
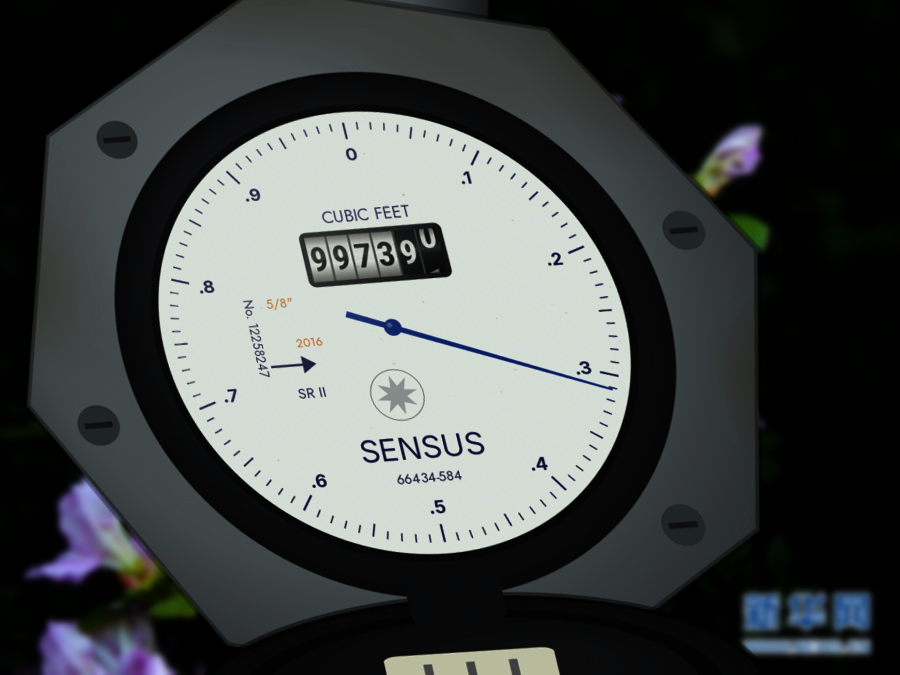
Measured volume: 997390.31 ft³
